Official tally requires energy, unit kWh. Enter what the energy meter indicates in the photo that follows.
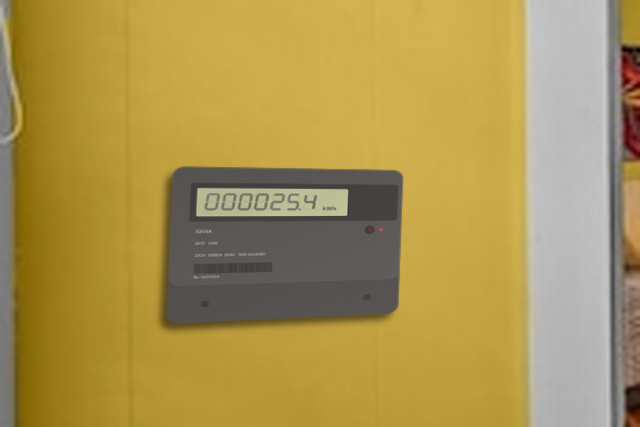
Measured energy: 25.4 kWh
